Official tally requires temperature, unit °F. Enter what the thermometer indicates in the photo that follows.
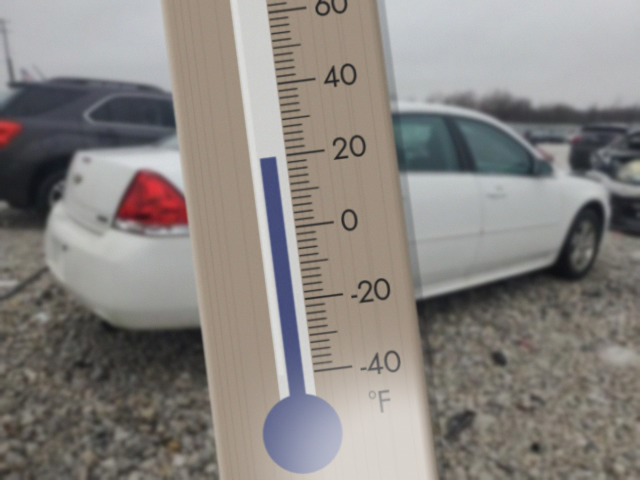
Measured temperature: 20 °F
